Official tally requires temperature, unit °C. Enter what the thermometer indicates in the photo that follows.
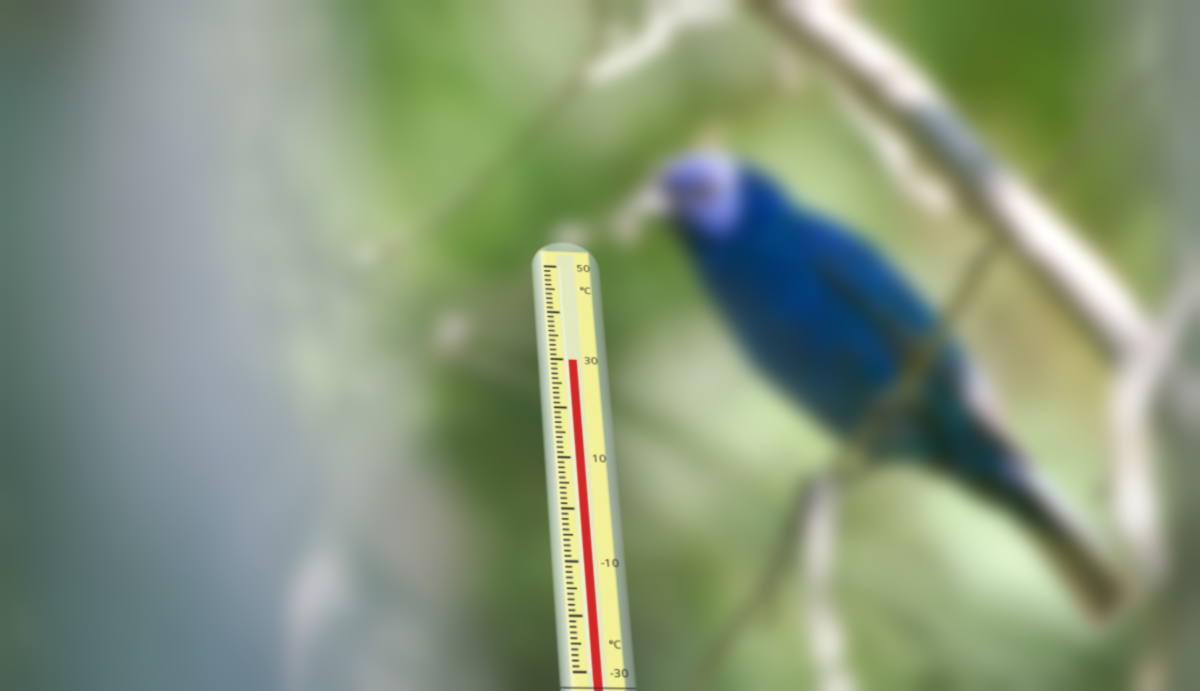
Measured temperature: 30 °C
